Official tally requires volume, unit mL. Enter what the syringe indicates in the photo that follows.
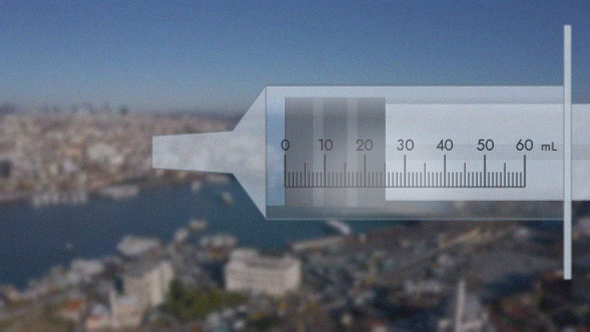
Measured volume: 0 mL
